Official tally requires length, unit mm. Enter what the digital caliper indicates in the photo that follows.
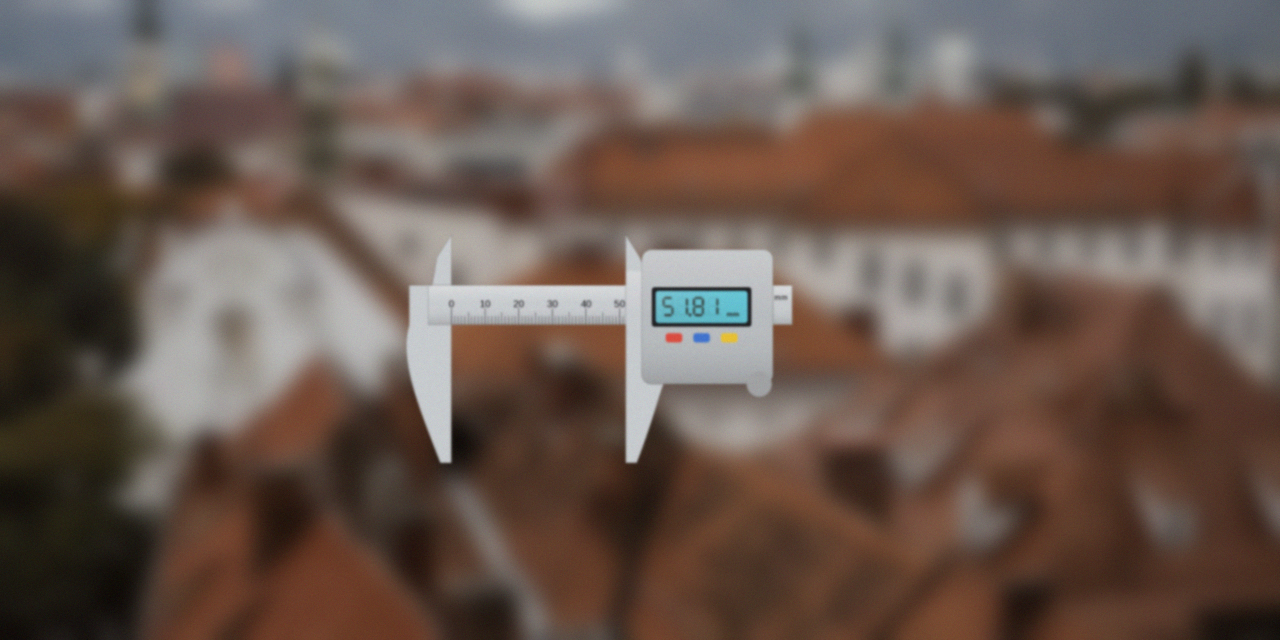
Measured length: 51.81 mm
